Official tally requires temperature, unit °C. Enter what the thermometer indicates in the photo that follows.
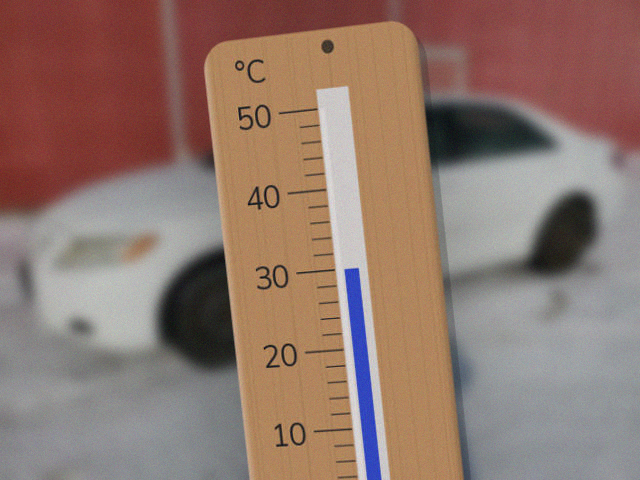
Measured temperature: 30 °C
